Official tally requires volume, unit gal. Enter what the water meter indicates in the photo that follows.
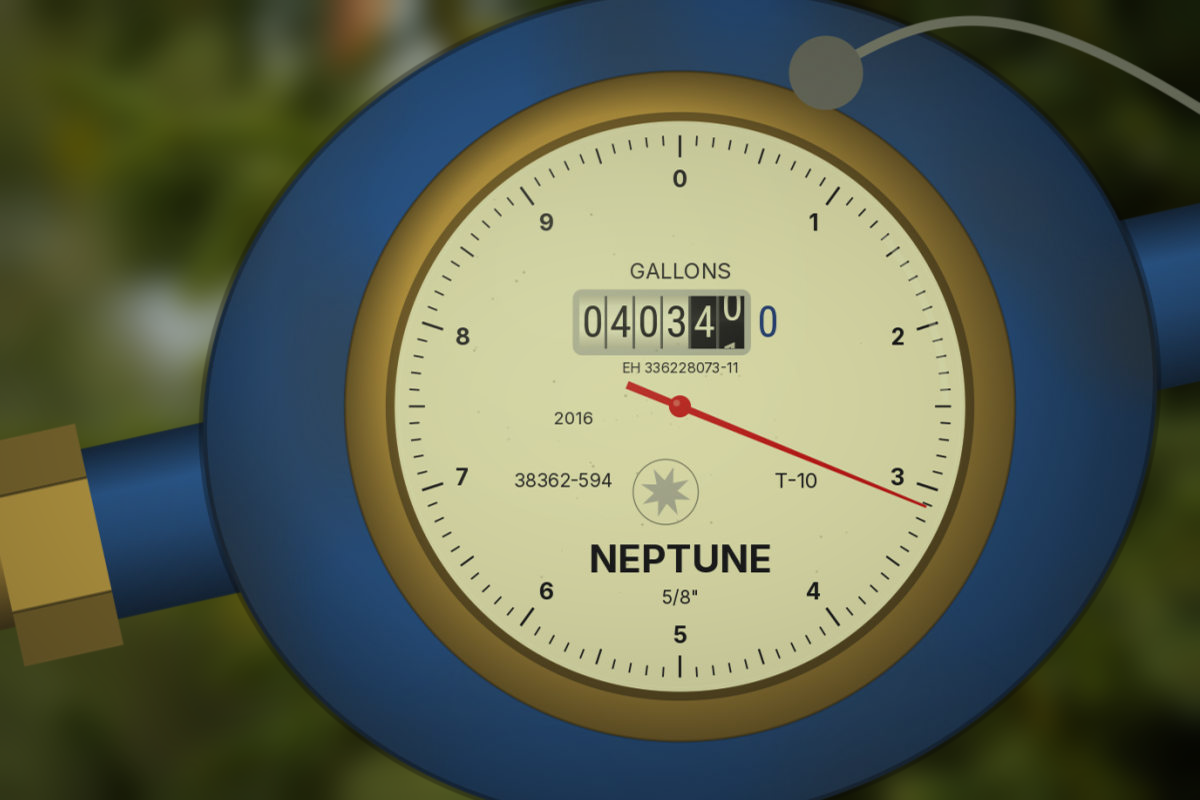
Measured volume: 403403.1 gal
